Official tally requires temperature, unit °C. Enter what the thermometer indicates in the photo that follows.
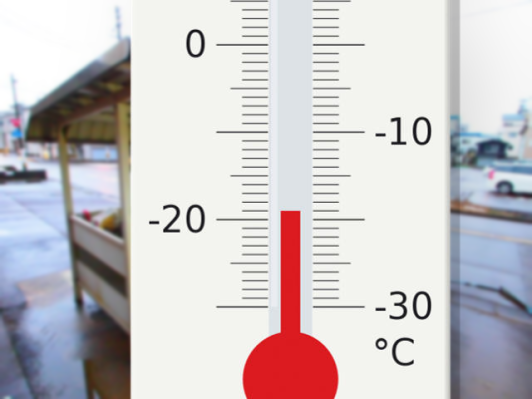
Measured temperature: -19 °C
